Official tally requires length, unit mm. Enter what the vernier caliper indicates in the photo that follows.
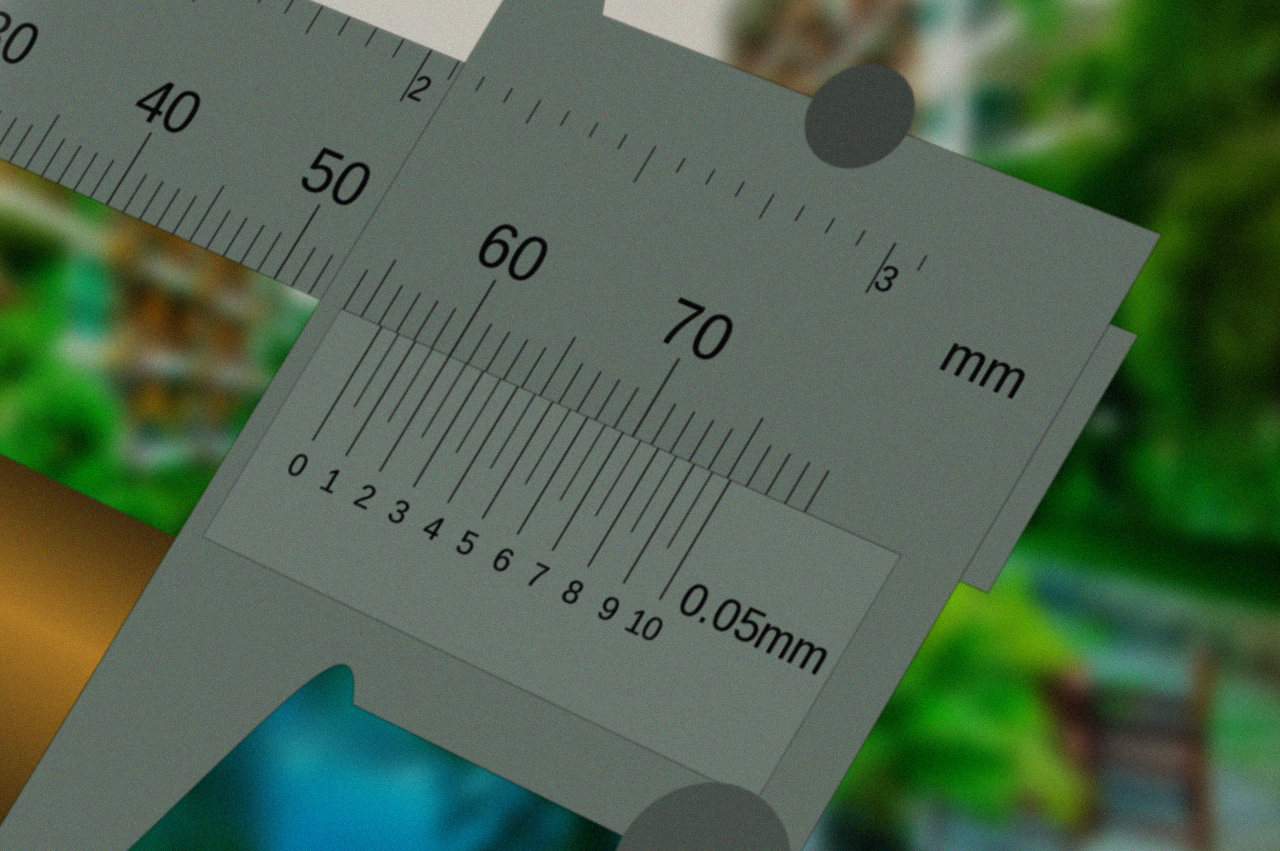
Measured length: 56.2 mm
